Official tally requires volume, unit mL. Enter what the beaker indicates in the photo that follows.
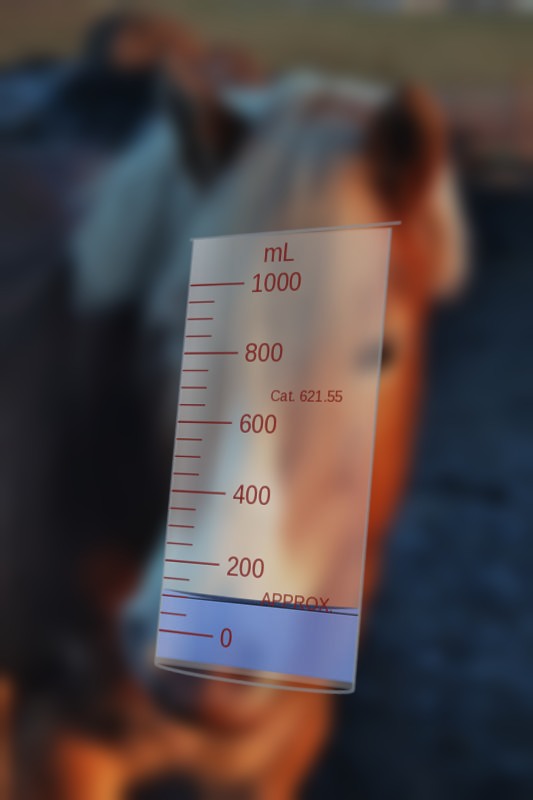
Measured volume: 100 mL
